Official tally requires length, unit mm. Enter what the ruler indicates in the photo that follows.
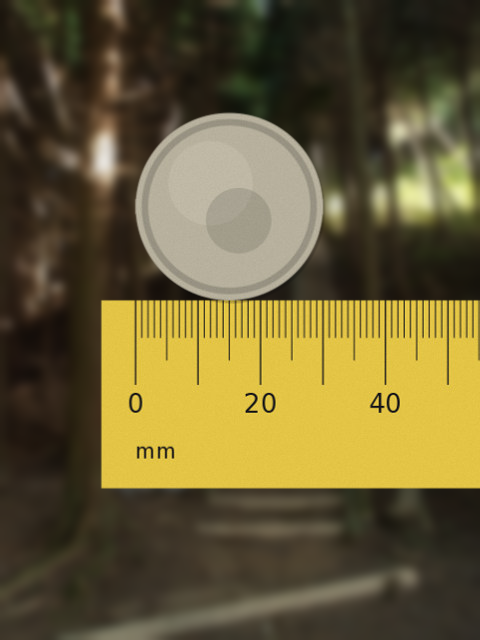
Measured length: 30 mm
